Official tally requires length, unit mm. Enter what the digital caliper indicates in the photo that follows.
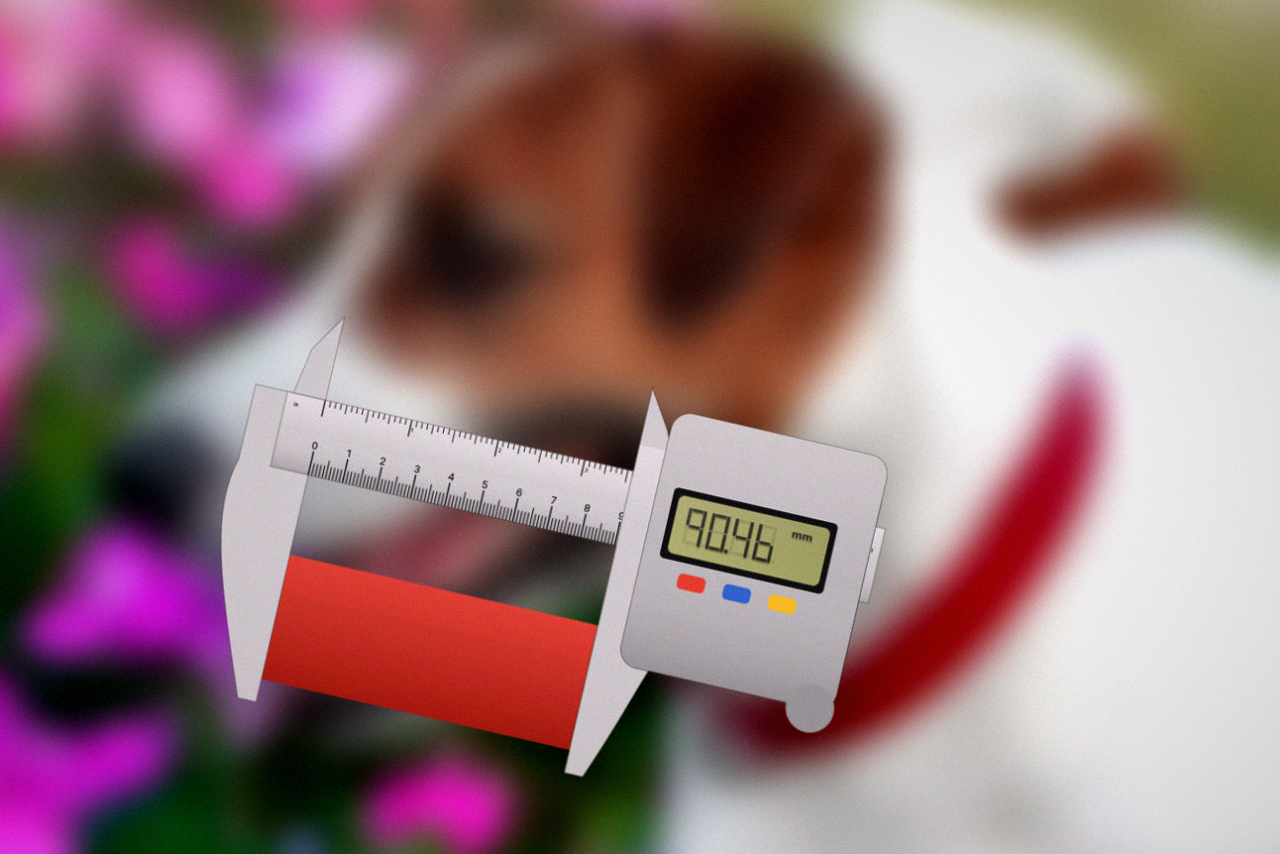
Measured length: 90.46 mm
